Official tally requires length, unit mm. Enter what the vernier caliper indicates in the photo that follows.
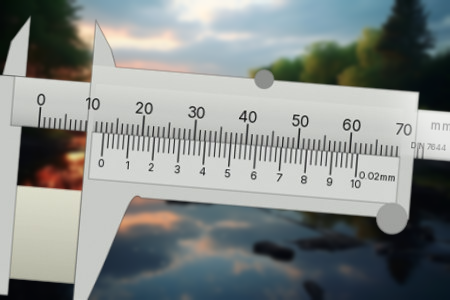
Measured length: 12.5 mm
